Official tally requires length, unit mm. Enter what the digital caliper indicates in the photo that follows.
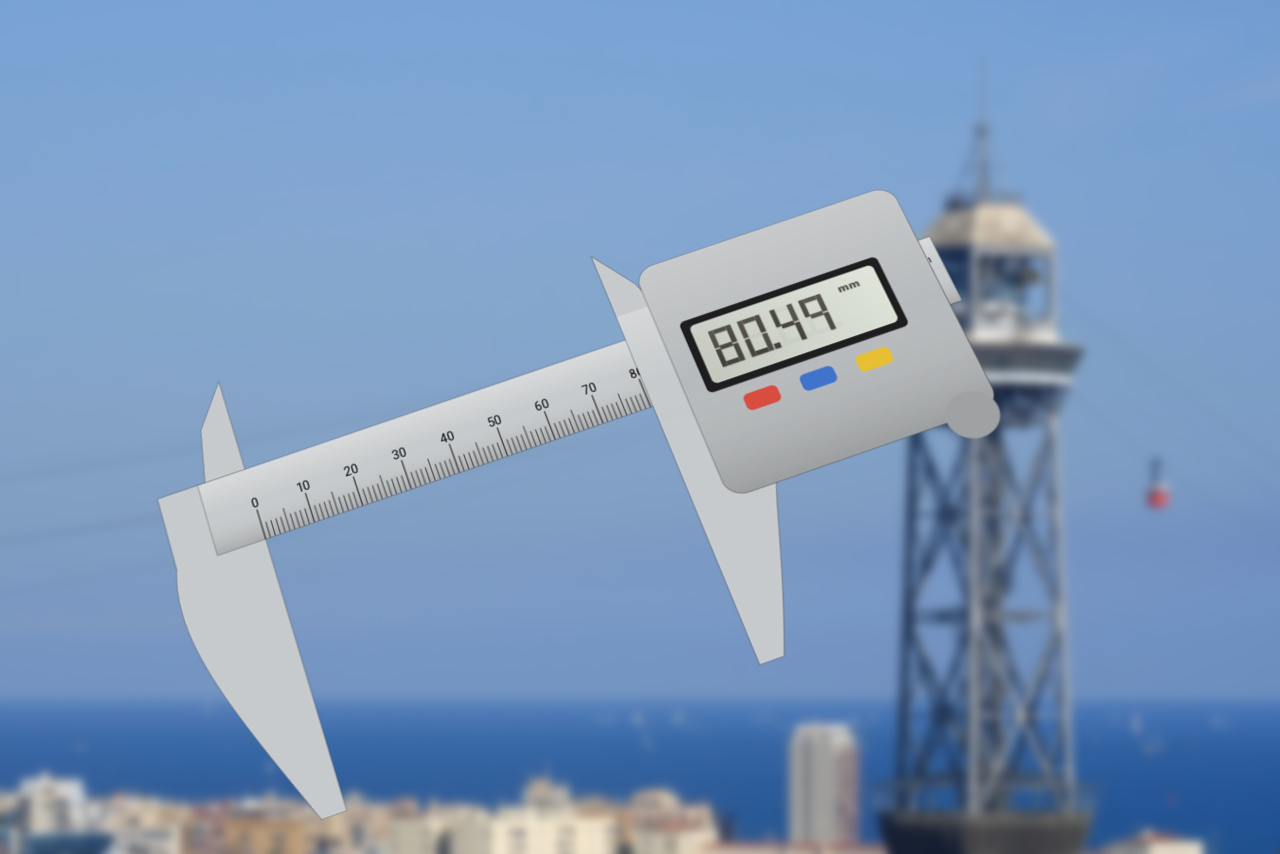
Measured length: 80.49 mm
